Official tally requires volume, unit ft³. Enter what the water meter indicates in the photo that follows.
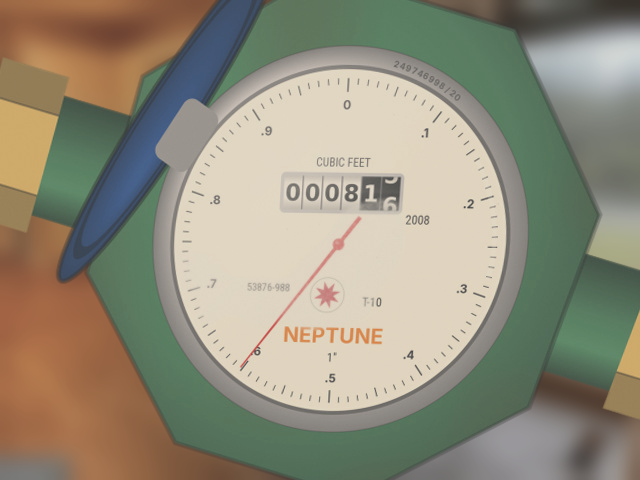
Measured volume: 815.60 ft³
